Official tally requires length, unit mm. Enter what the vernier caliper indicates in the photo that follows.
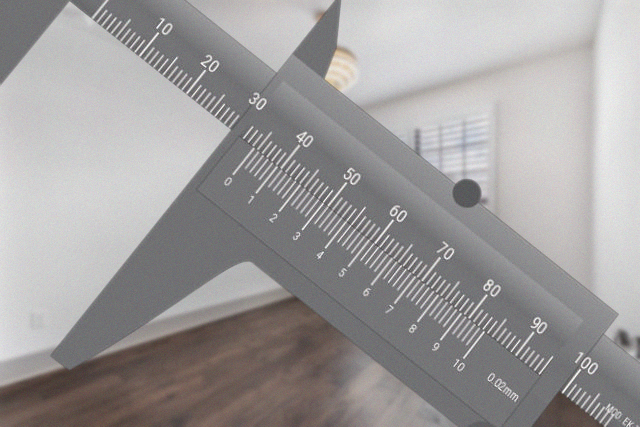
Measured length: 34.4 mm
